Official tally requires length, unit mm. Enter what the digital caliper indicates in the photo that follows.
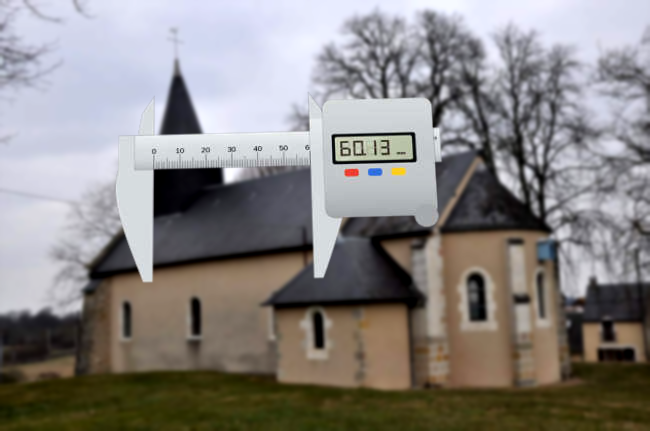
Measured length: 60.13 mm
